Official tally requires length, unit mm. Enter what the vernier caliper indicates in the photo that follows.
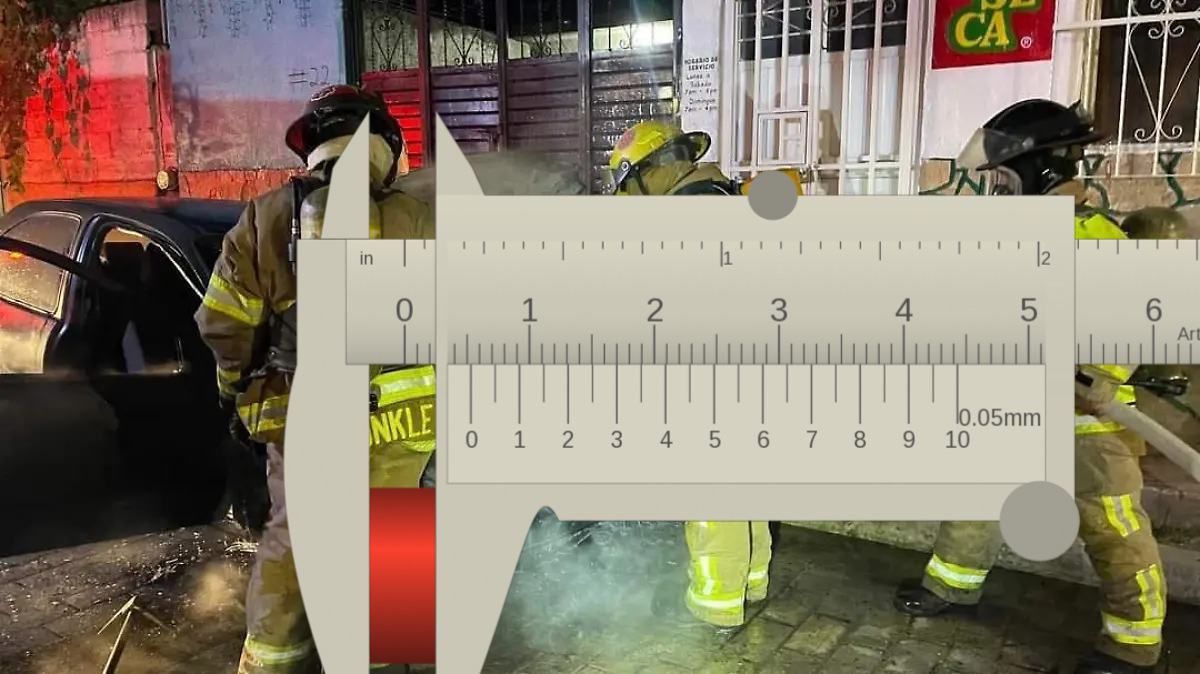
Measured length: 5.3 mm
